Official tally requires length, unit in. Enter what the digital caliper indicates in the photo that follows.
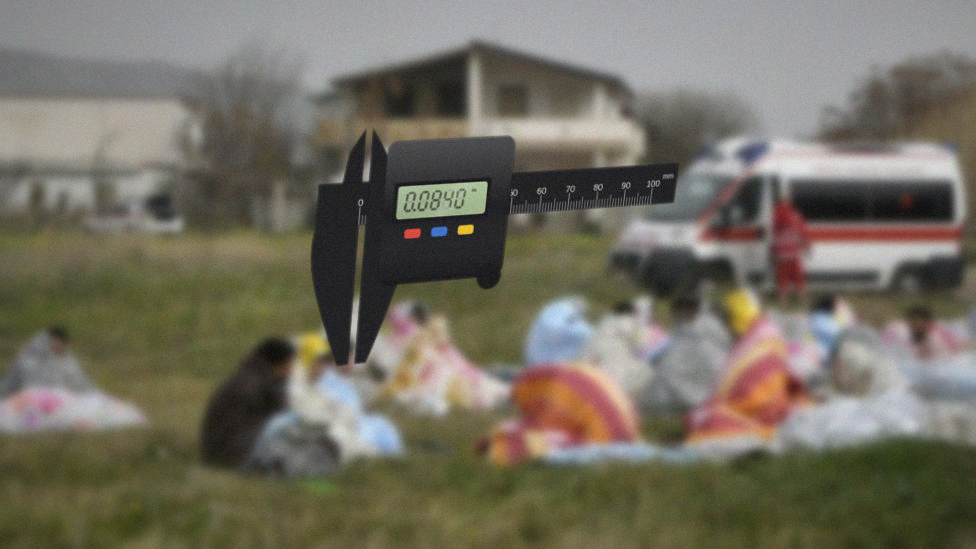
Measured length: 0.0840 in
